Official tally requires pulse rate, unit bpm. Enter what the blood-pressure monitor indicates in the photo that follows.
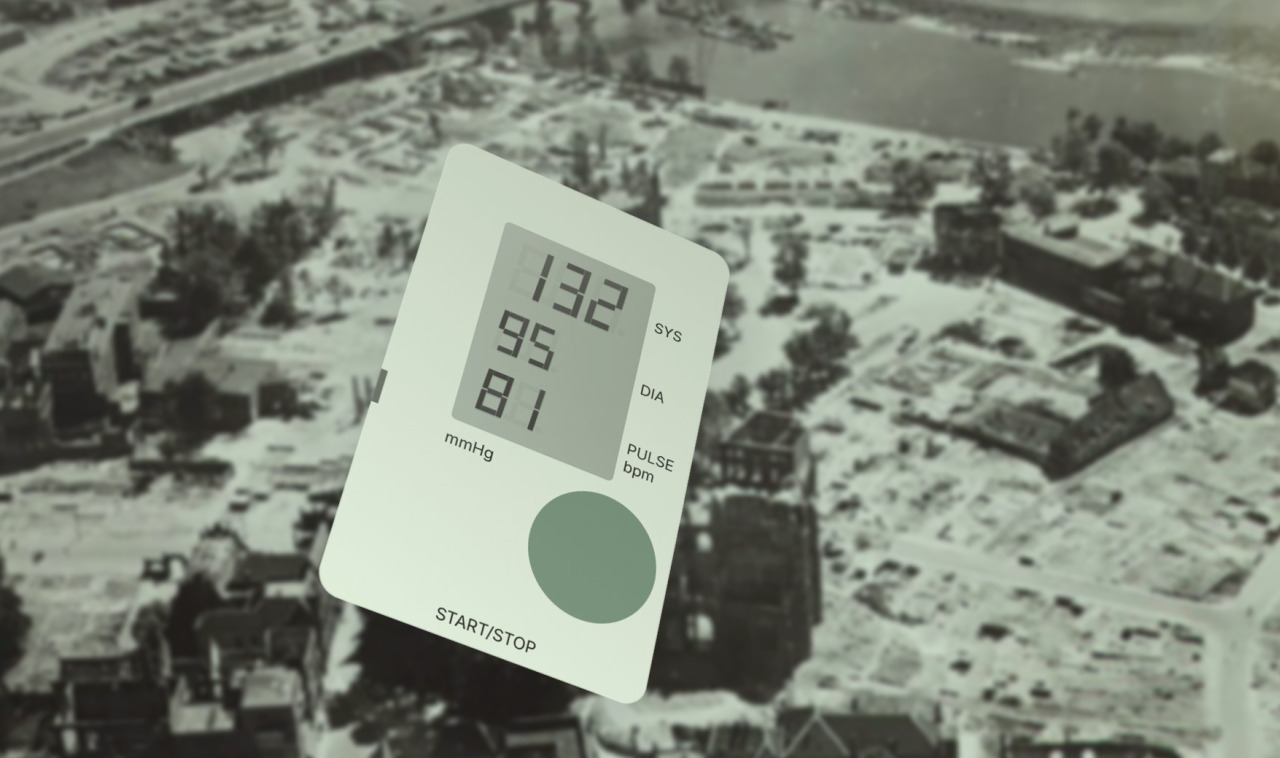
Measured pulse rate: 81 bpm
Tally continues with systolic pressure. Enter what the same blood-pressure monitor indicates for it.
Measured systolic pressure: 132 mmHg
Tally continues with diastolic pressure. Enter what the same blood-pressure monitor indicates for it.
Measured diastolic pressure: 95 mmHg
